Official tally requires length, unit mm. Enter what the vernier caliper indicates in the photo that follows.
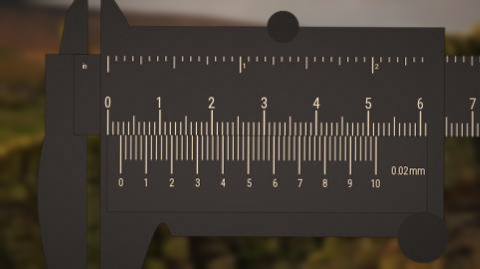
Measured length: 2.5 mm
